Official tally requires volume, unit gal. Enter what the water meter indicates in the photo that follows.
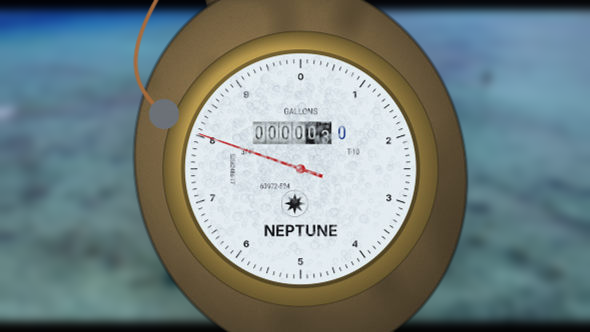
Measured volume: 28.0 gal
